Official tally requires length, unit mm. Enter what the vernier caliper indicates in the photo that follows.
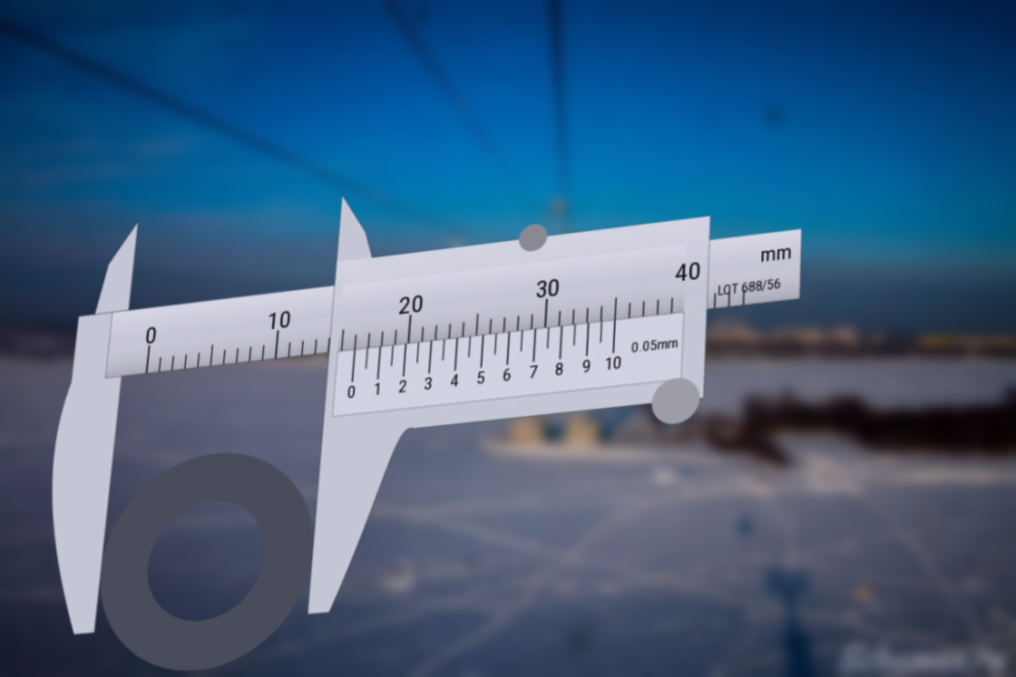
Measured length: 16.0 mm
